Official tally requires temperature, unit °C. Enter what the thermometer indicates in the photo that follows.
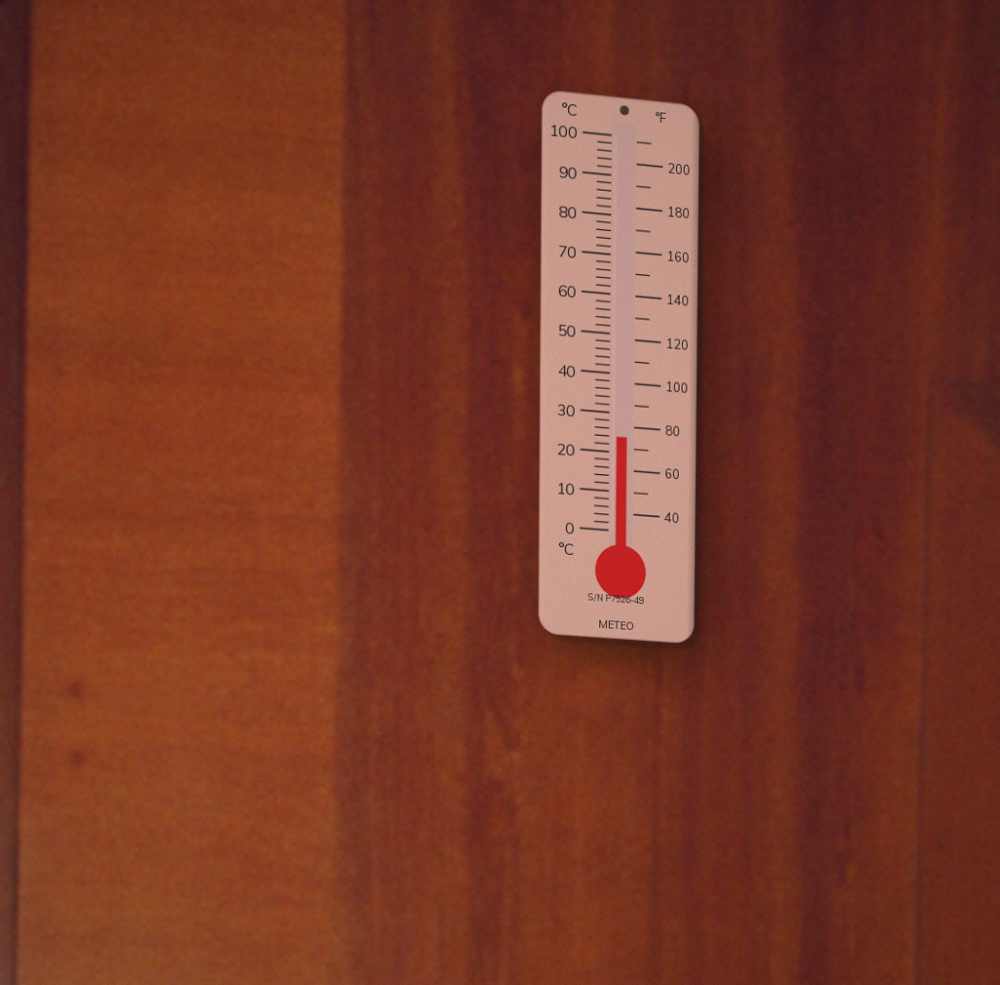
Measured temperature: 24 °C
